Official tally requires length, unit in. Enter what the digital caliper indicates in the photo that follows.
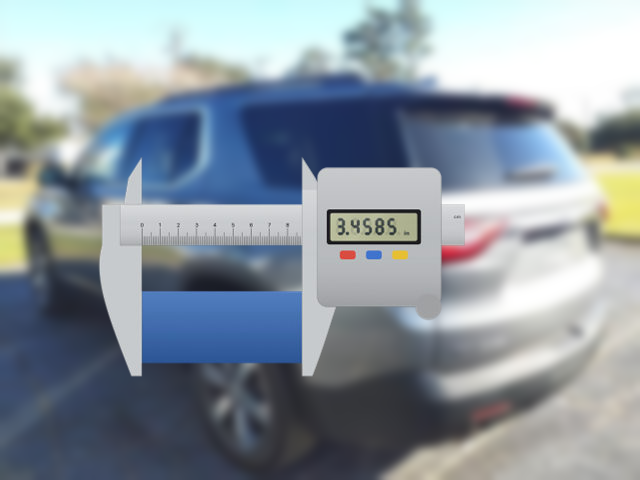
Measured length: 3.4585 in
